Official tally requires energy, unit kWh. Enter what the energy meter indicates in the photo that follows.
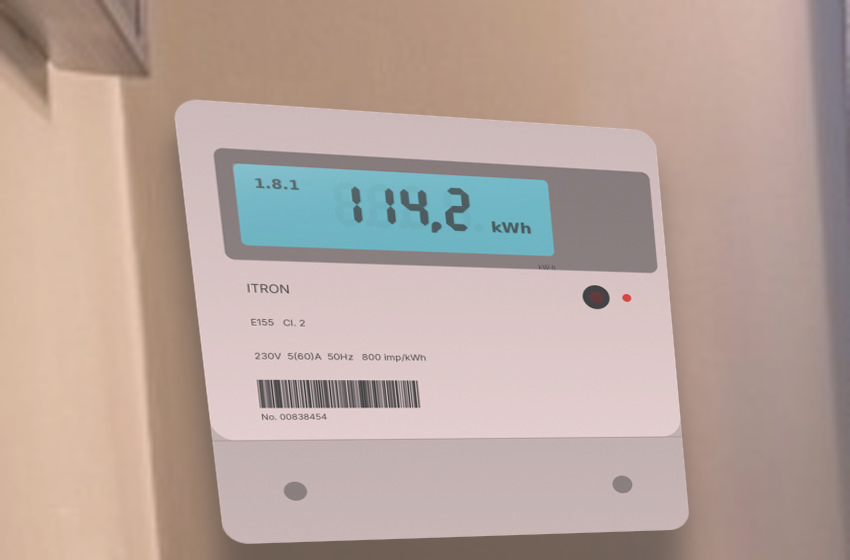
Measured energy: 114.2 kWh
